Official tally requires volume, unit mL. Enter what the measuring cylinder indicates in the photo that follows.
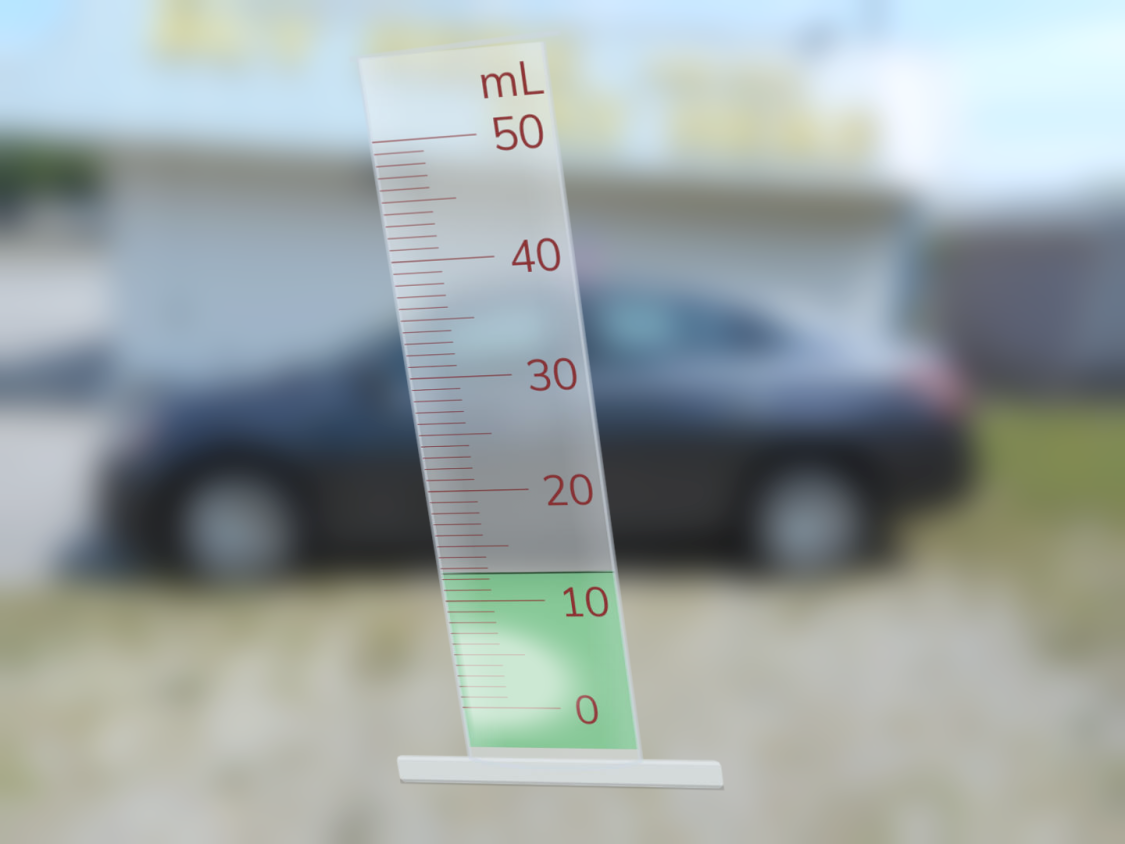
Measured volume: 12.5 mL
